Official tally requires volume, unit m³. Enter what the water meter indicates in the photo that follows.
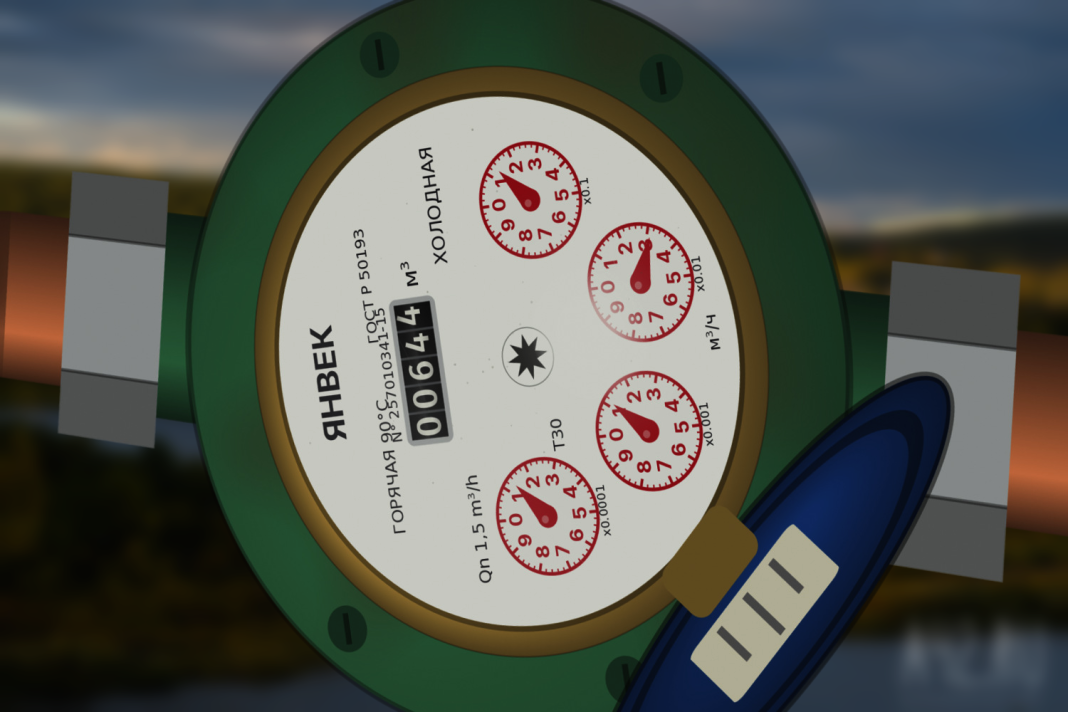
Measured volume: 644.1311 m³
